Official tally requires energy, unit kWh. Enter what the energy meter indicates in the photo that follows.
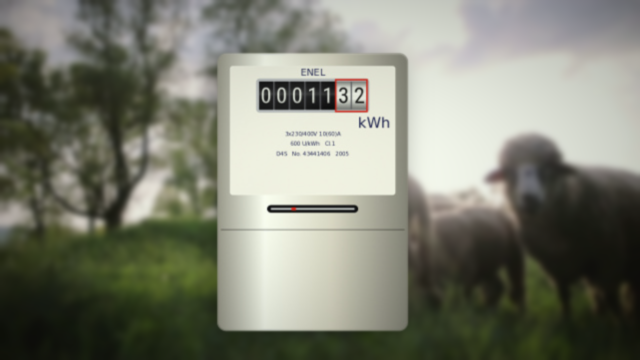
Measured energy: 11.32 kWh
